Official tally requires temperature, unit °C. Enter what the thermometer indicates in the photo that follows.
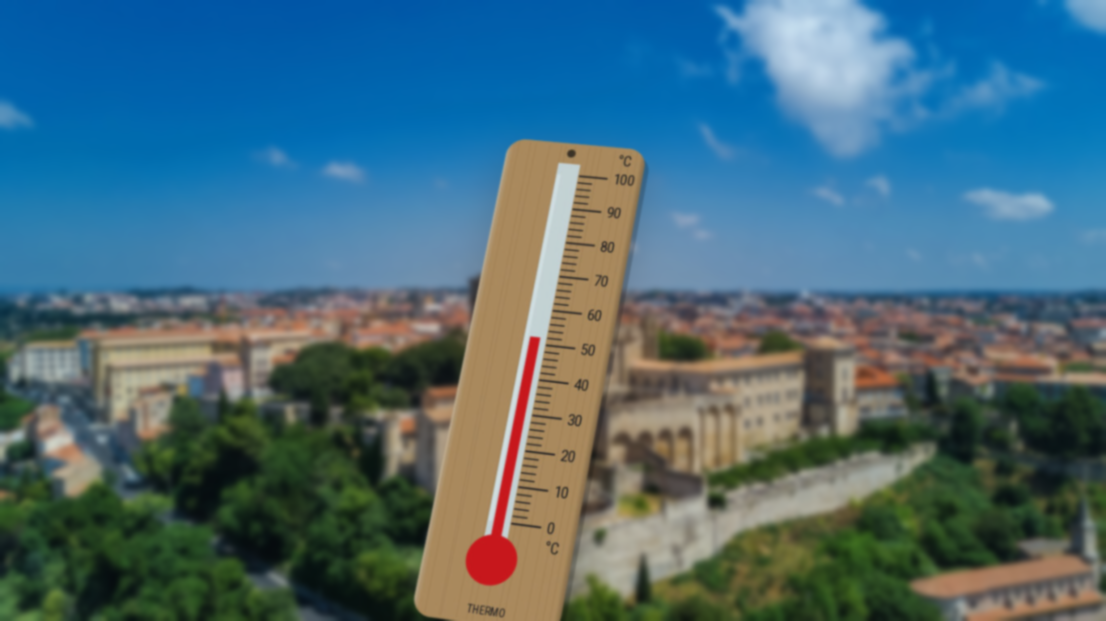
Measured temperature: 52 °C
